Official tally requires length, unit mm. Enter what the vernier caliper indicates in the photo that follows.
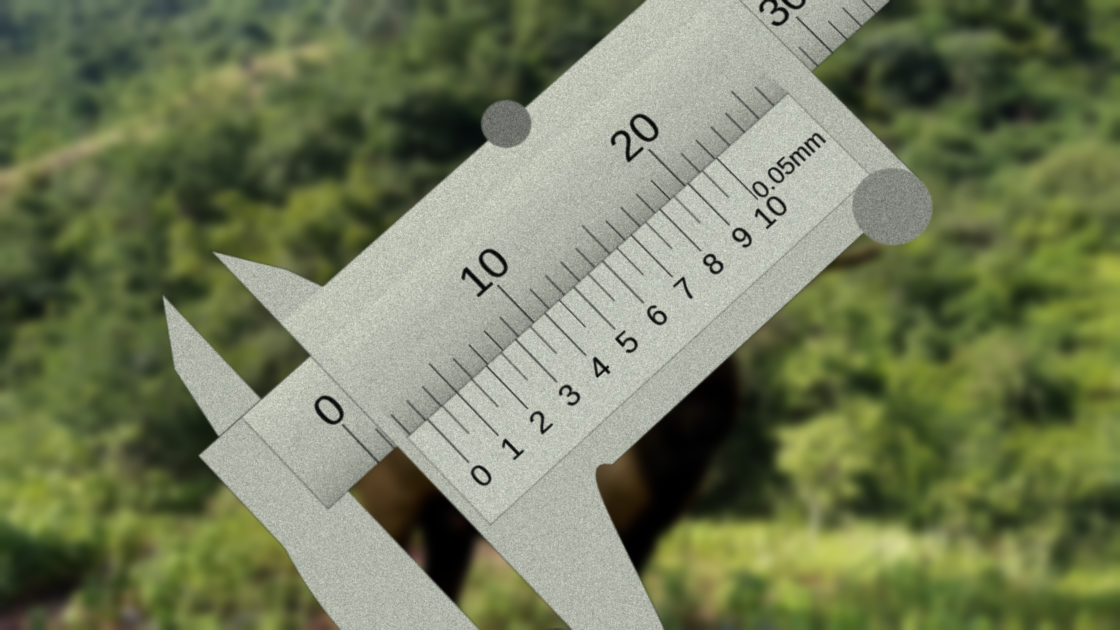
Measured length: 3.1 mm
